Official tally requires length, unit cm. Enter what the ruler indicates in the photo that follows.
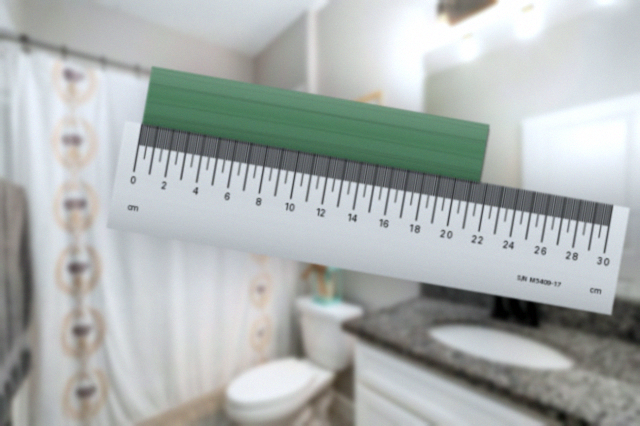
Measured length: 21.5 cm
